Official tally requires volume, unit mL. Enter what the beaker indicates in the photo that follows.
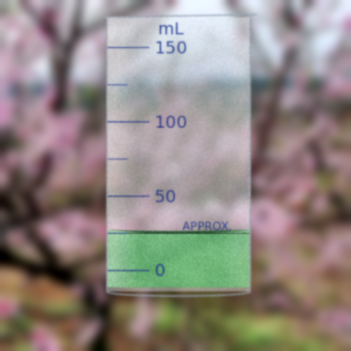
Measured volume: 25 mL
